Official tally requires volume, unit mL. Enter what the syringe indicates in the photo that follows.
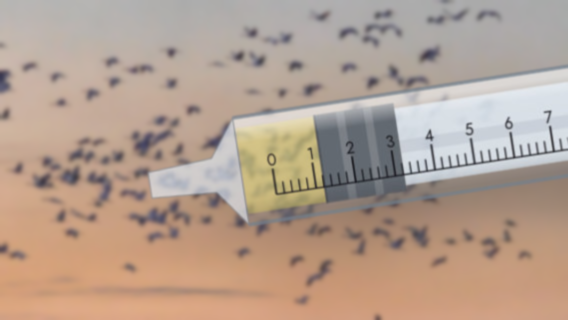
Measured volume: 1.2 mL
